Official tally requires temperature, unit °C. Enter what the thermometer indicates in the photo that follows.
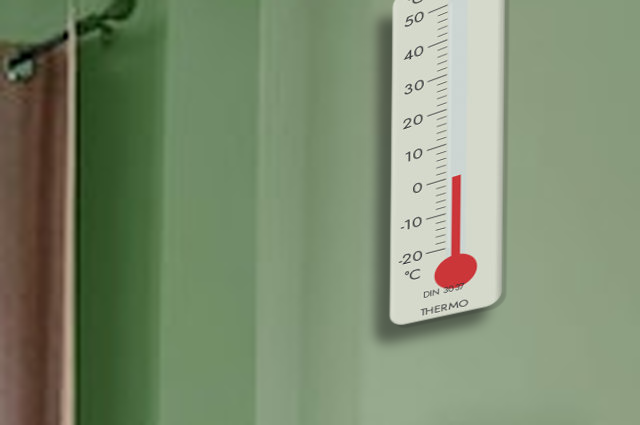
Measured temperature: 0 °C
